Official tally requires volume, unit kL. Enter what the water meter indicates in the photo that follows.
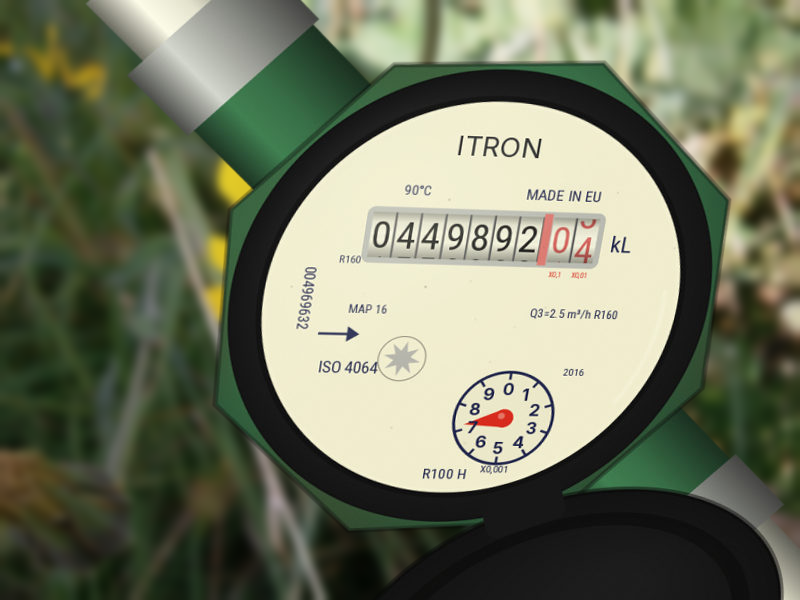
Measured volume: 449892.037 kL
